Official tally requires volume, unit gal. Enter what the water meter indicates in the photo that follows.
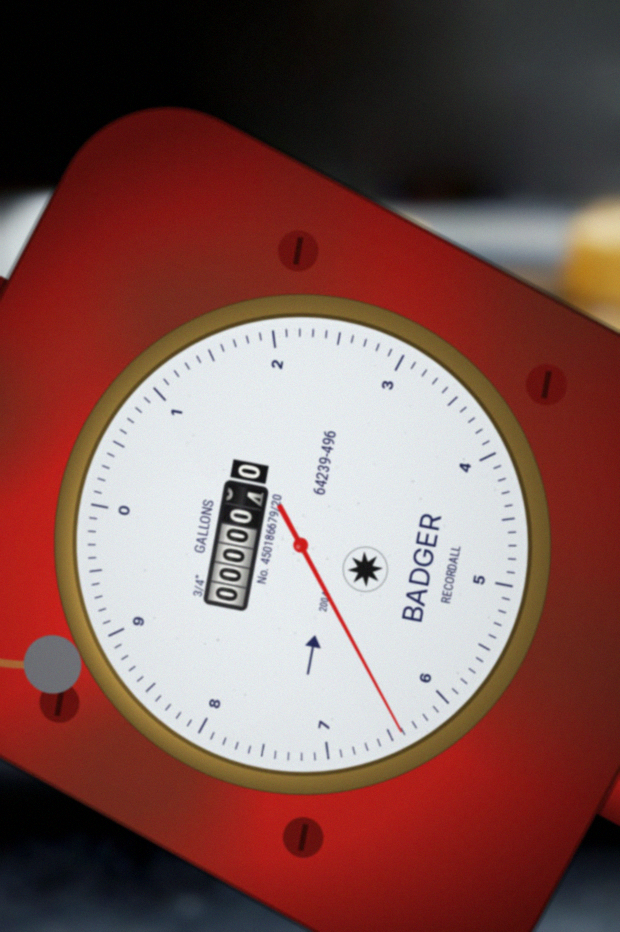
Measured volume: 36.4 gal
